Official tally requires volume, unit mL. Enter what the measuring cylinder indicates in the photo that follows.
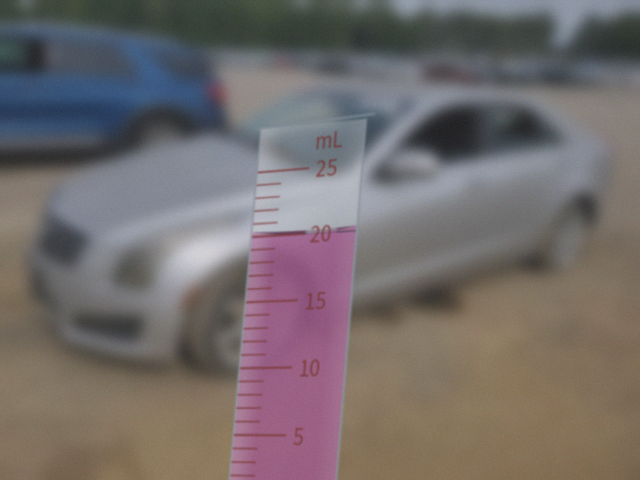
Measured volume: 20 mL
